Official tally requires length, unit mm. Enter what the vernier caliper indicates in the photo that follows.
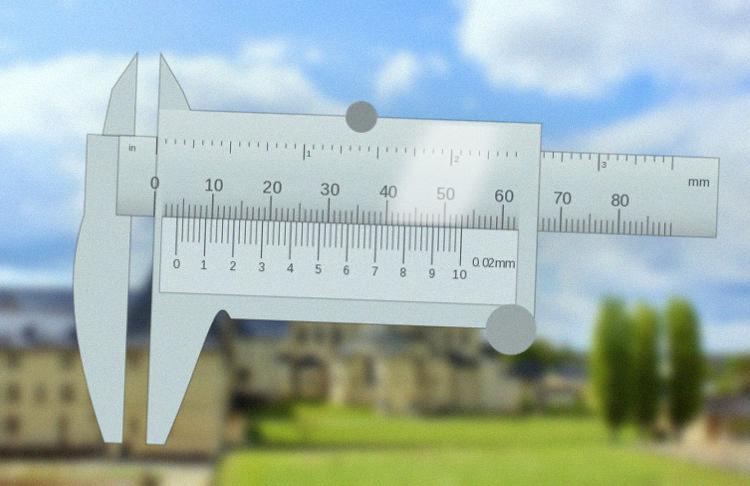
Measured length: 4.0 mm
